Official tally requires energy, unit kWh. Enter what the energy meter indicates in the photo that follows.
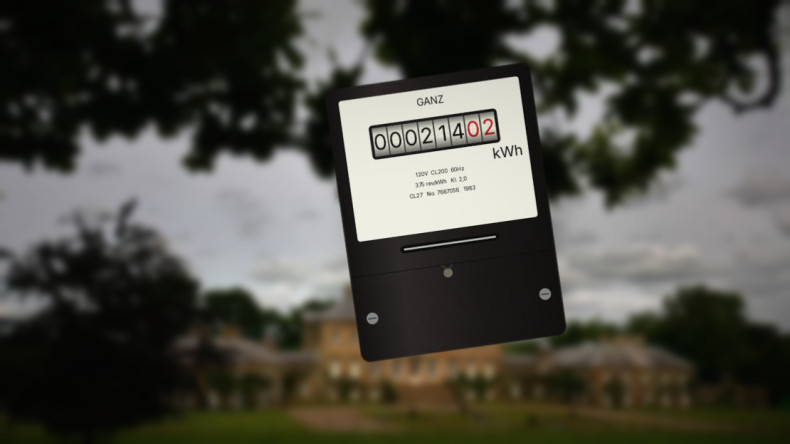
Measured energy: 214.02 kWh
